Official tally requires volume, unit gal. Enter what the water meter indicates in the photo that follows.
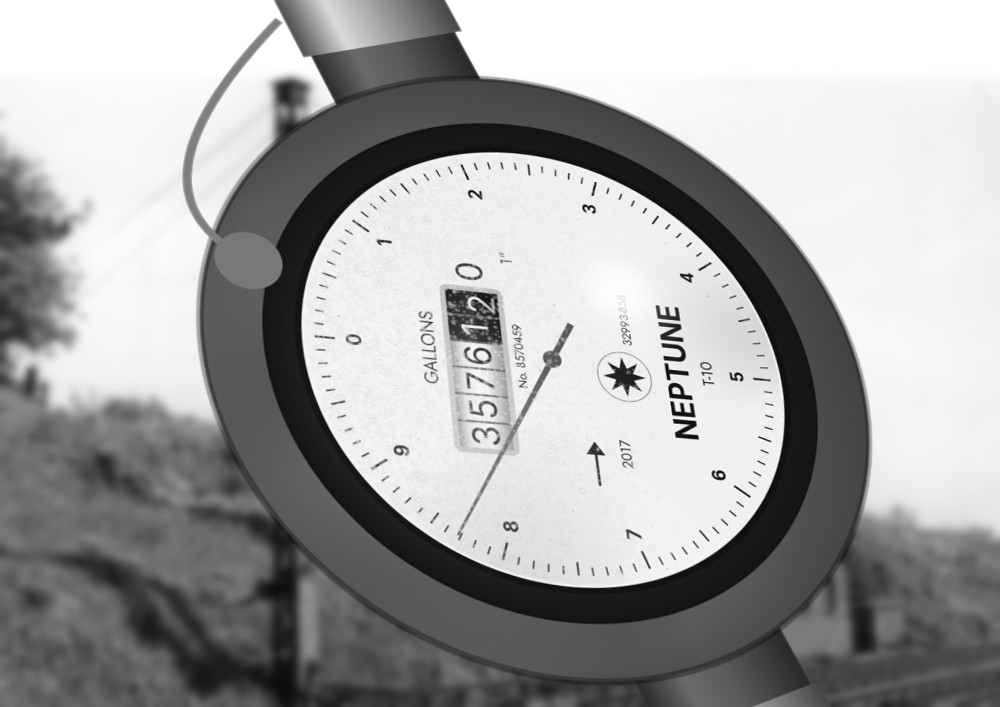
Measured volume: 3576118.3 gal
